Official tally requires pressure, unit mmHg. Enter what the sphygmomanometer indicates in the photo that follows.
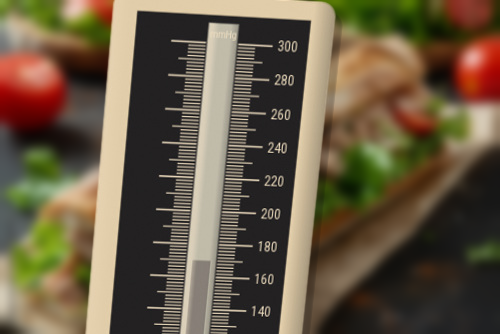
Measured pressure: 170 mmHg
